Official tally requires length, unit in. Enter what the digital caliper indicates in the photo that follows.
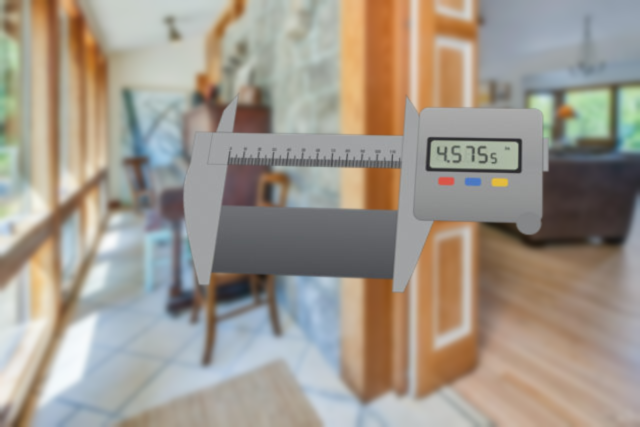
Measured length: 4.5755 in
